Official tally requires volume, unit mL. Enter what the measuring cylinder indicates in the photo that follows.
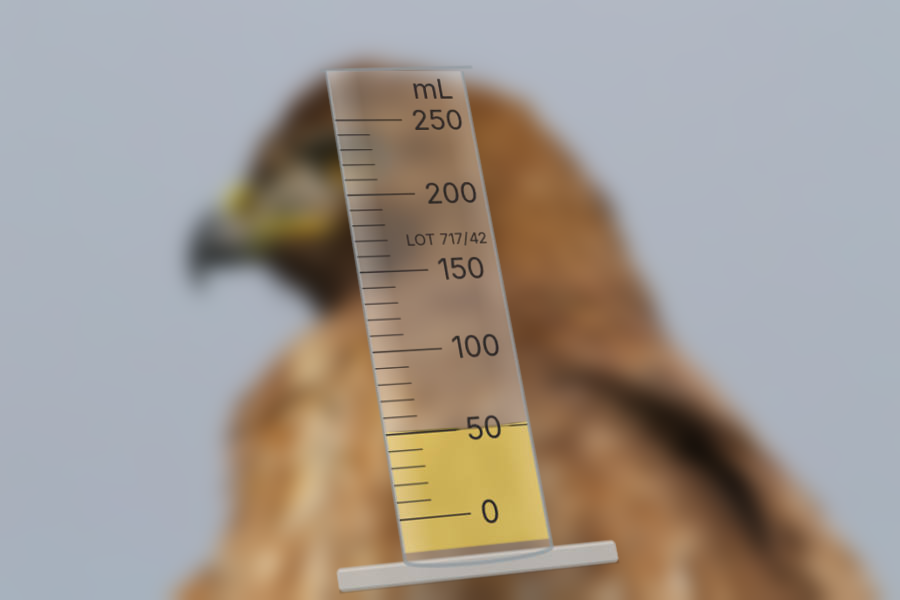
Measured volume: 50 mL
